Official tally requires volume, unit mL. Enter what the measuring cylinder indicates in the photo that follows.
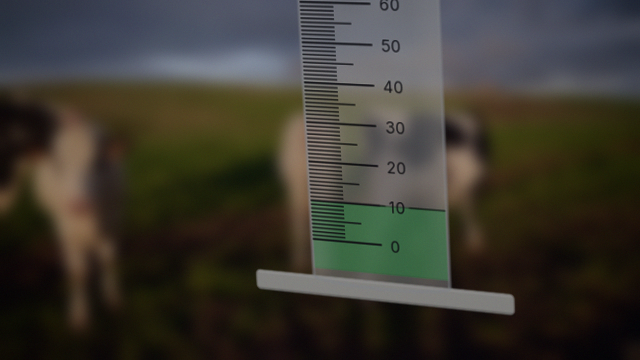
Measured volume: 10 mL
